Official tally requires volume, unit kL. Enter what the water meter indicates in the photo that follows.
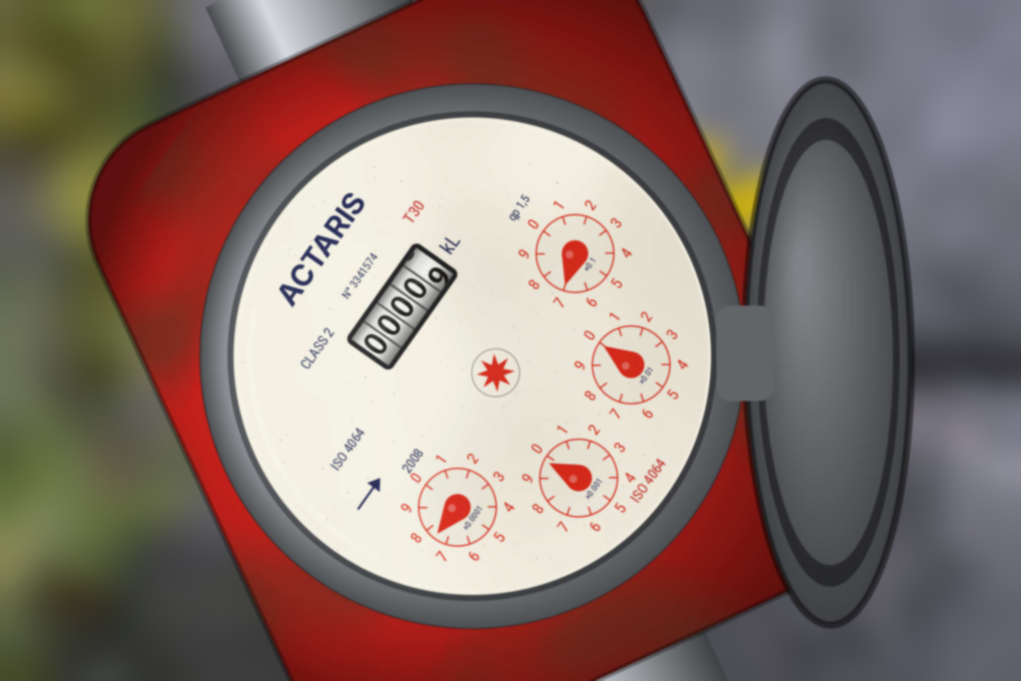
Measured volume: 8.6997 kL
